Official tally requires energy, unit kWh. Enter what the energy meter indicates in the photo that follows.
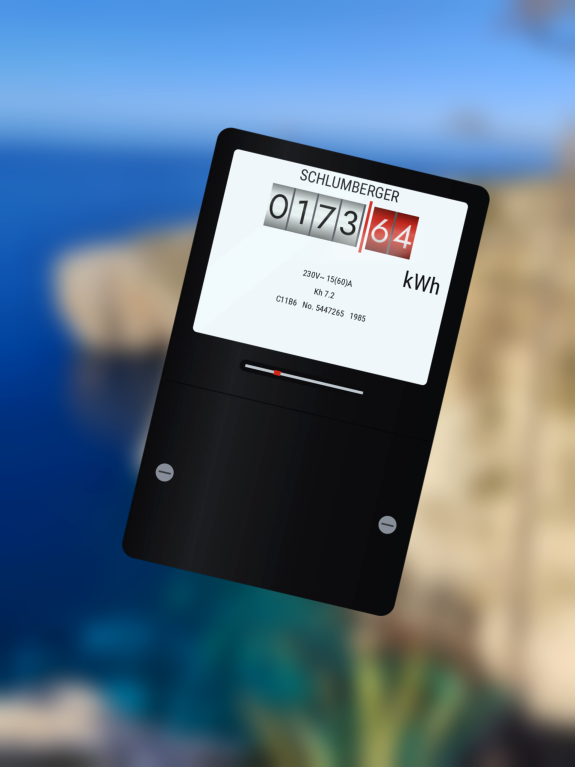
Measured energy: 173.64 kWh
